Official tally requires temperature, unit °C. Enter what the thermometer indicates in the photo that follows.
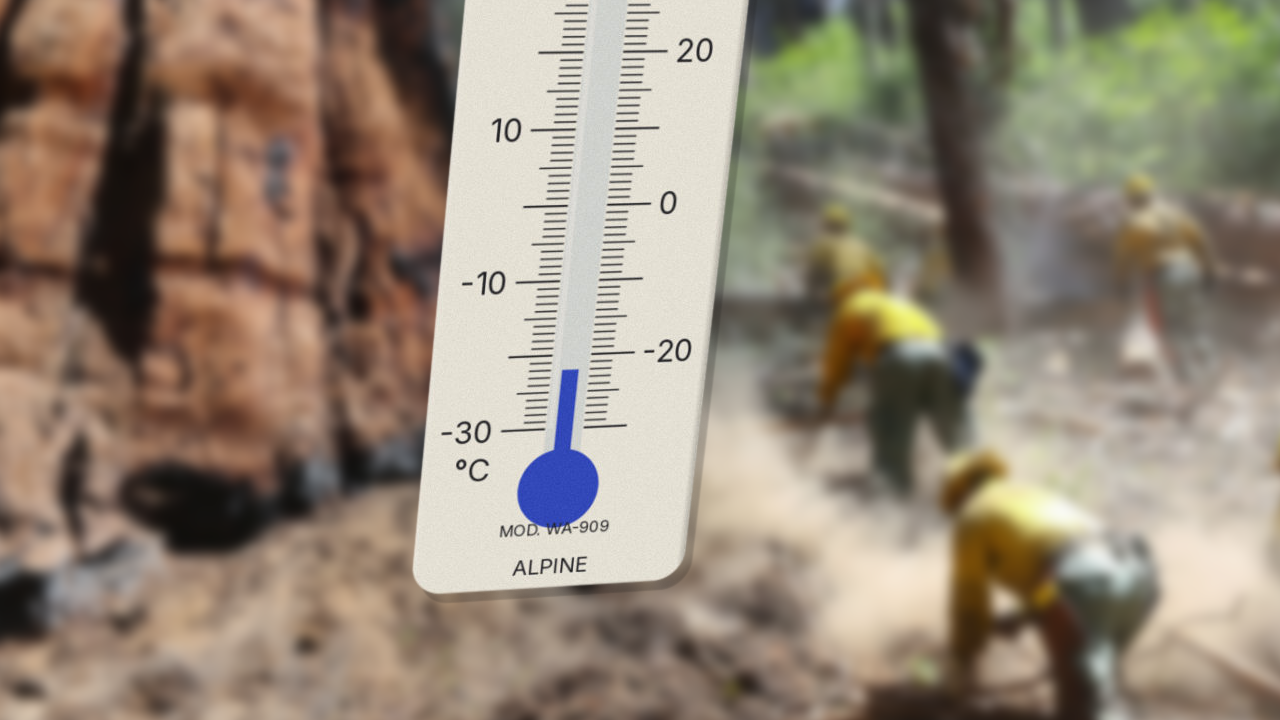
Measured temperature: -22 °C
